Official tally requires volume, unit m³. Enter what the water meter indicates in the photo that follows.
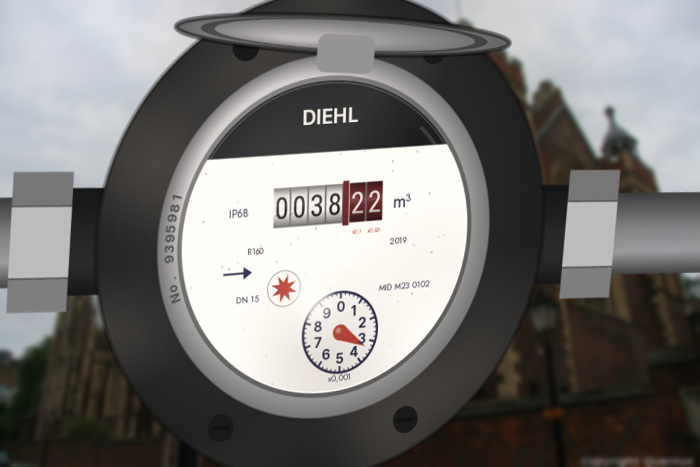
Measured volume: 38.223 m³
